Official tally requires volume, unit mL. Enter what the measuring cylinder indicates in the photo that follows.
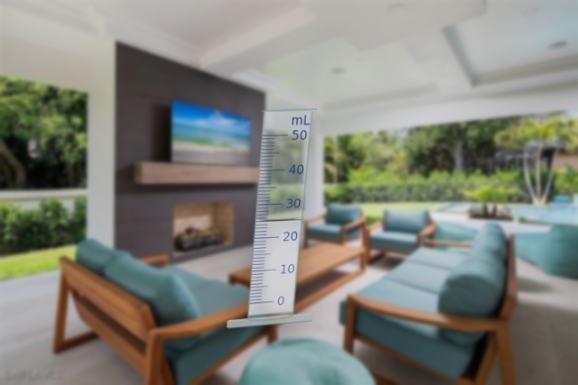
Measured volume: 25 mL
